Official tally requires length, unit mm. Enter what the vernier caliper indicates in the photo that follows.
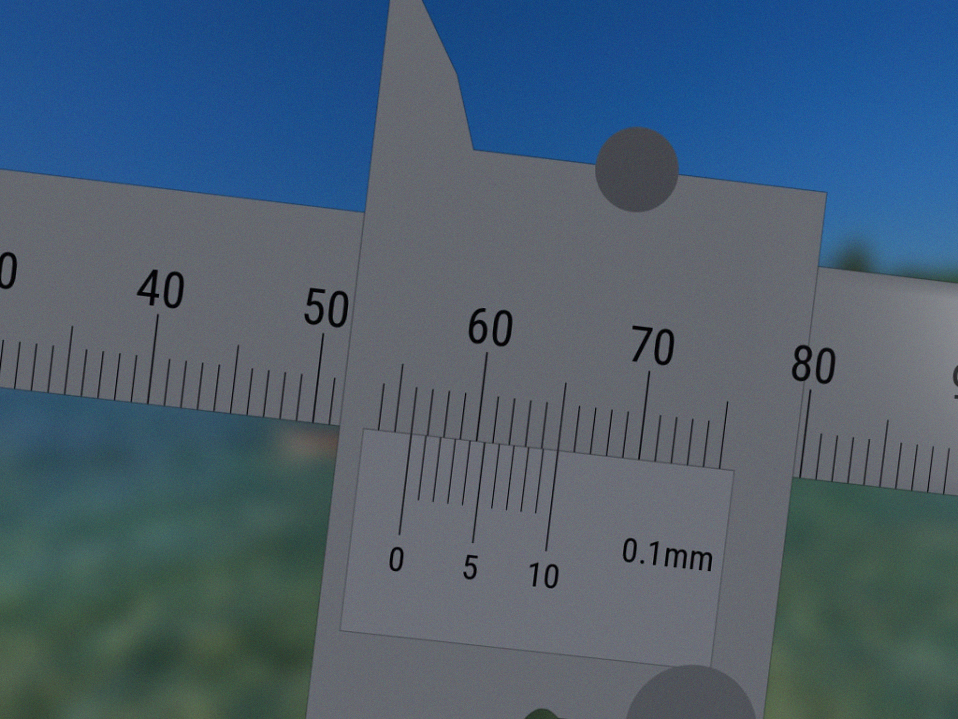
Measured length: 56.0 mm
